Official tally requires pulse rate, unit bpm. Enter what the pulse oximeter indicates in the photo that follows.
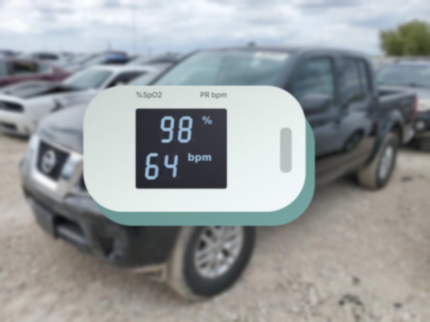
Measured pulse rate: 64 bpm
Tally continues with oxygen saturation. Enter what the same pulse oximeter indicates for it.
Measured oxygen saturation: 98 %
